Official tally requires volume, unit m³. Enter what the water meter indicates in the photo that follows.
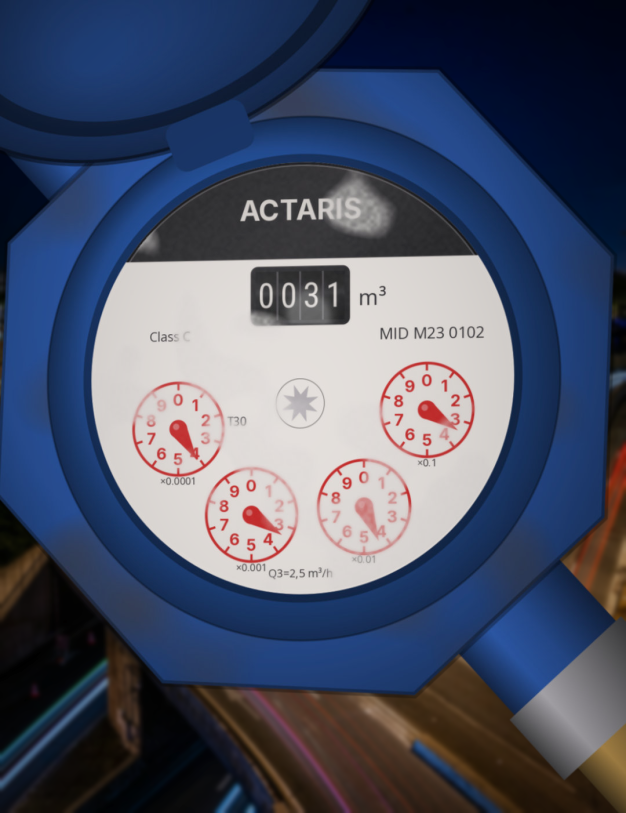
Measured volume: 31.3434 m³
